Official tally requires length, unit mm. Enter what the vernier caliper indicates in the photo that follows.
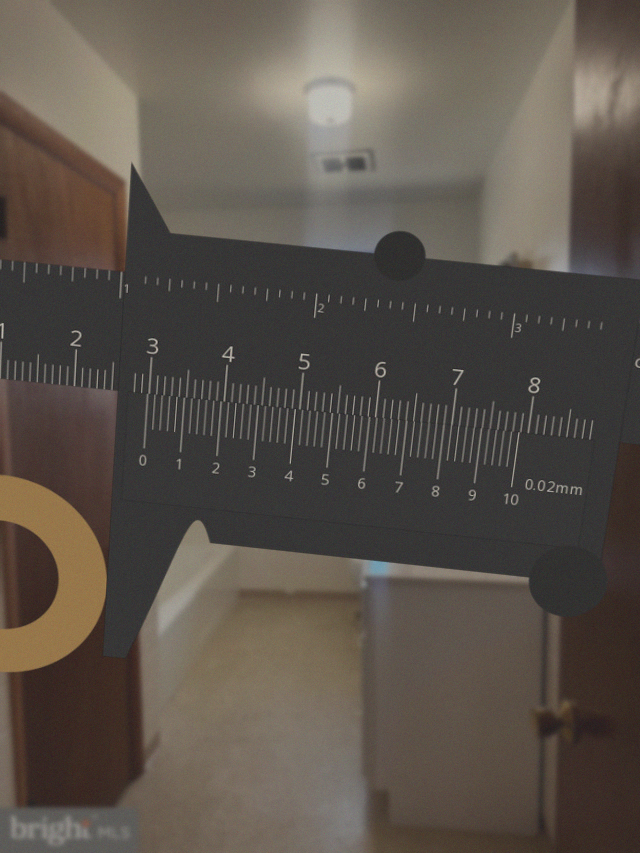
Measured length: 29.8 mm
